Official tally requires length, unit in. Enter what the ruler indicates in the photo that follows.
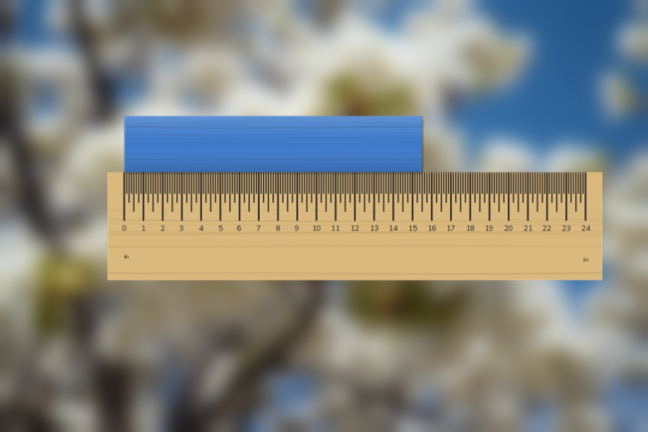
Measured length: 15.5 in
